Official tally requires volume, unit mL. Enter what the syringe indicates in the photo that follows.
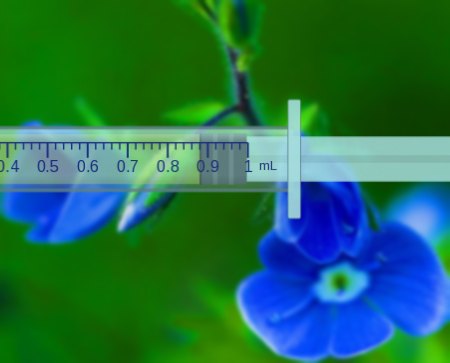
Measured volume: 0.88 mL
